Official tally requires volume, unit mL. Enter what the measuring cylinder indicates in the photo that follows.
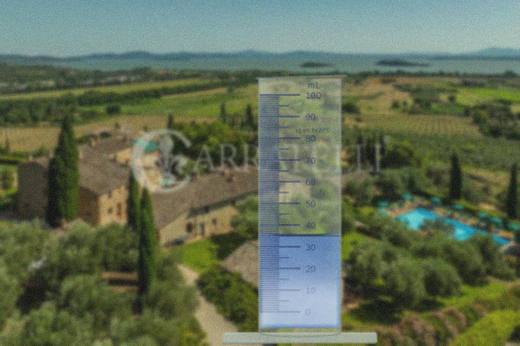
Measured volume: 35 mL
